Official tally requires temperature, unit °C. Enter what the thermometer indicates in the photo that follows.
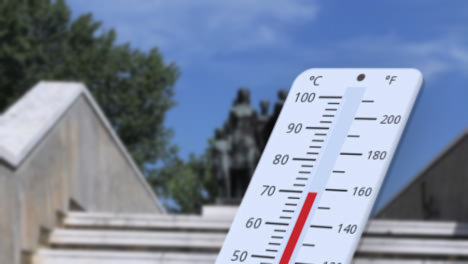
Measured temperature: 70 °C
